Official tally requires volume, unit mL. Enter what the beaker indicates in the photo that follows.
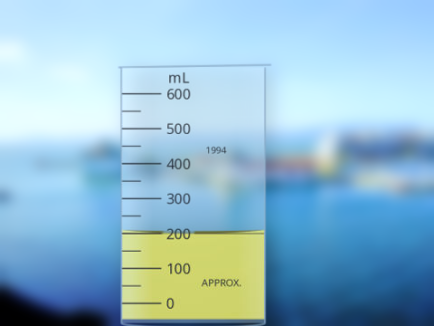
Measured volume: 200 mL
